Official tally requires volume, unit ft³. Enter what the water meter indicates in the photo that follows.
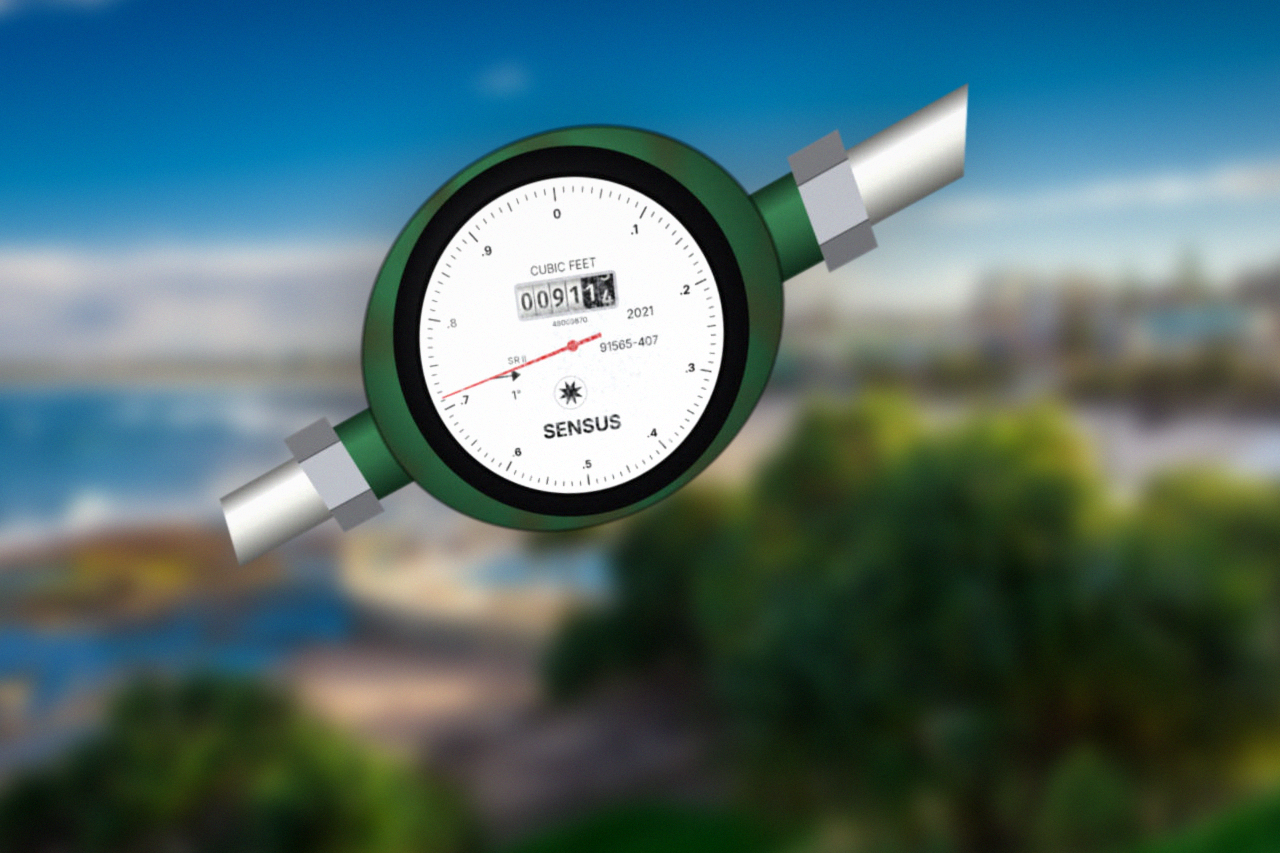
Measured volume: 9113.71 ft³
